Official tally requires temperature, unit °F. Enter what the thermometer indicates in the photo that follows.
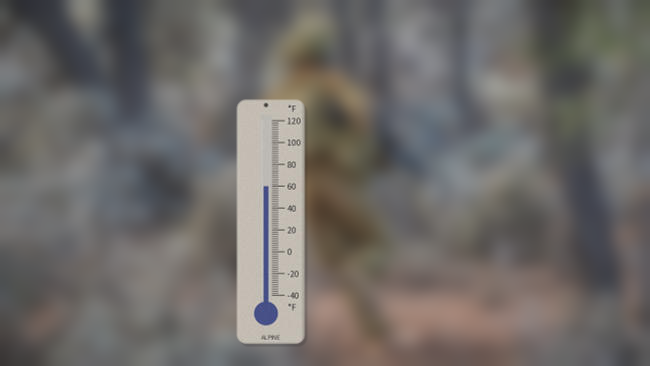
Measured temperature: 60 °F
